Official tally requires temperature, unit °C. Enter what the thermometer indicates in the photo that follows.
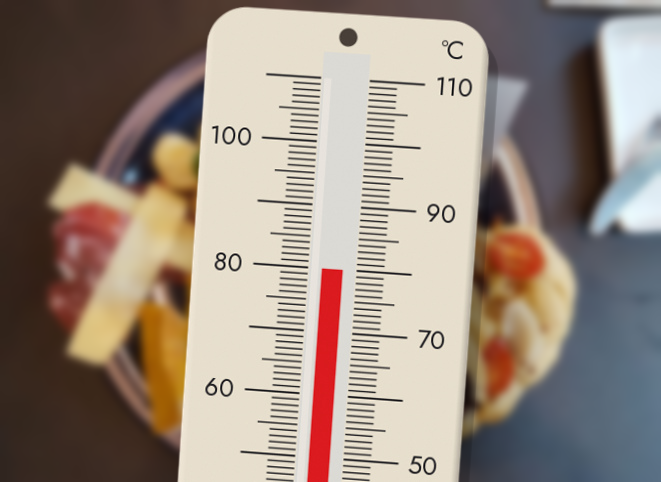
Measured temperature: 80 °C
